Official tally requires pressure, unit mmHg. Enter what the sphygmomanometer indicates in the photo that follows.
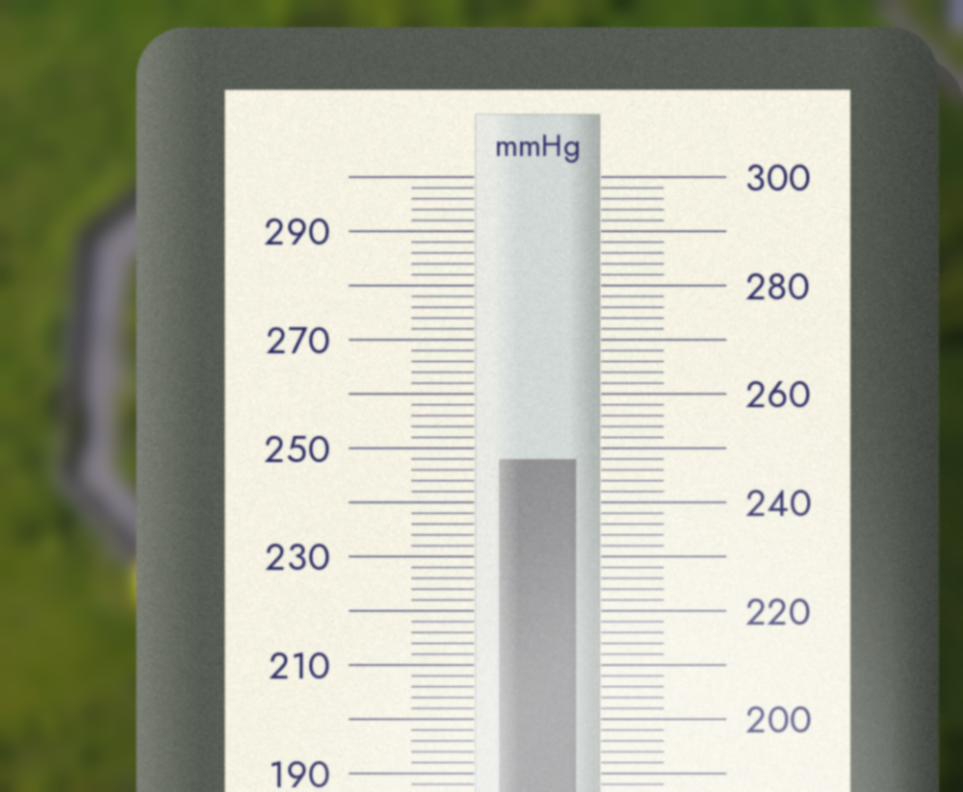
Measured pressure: 248 mmHg
